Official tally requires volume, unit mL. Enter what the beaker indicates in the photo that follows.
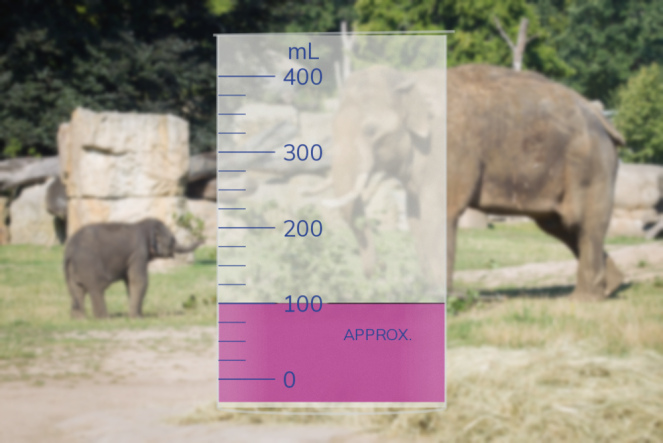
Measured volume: 100 mL
